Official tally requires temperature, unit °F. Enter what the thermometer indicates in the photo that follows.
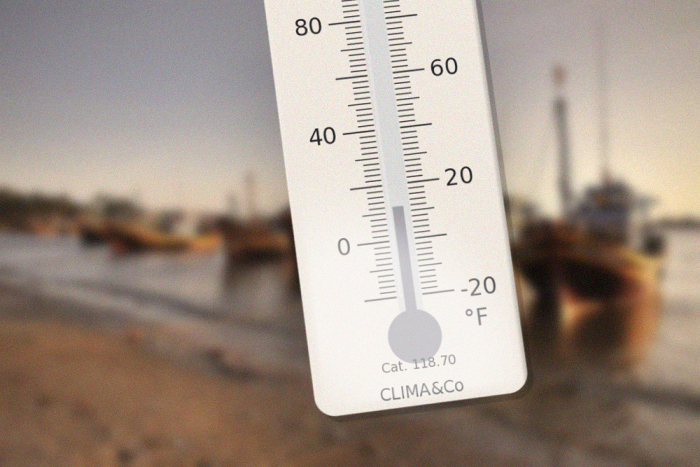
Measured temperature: 12 °F
